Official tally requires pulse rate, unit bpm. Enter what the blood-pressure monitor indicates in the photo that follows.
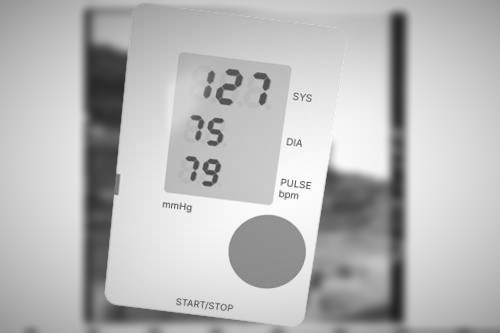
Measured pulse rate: 79 bpm
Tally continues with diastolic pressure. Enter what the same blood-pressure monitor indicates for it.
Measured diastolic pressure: 75 mmHg
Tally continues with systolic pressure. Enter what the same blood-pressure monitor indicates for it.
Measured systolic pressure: 127 mmHg
